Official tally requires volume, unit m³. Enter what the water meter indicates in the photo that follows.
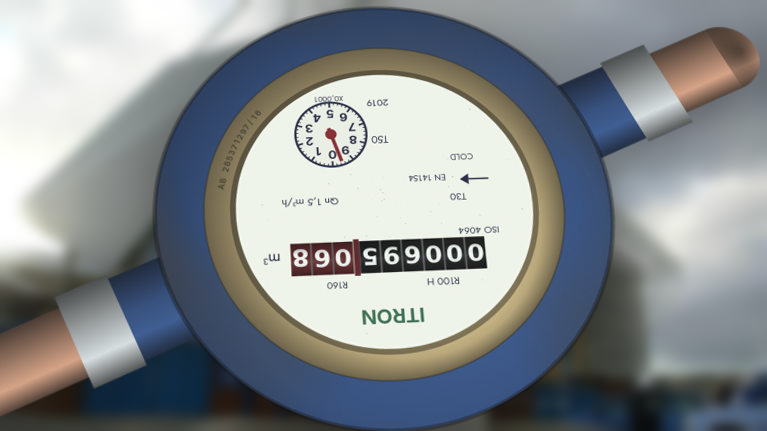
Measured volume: 695.0679 m³
